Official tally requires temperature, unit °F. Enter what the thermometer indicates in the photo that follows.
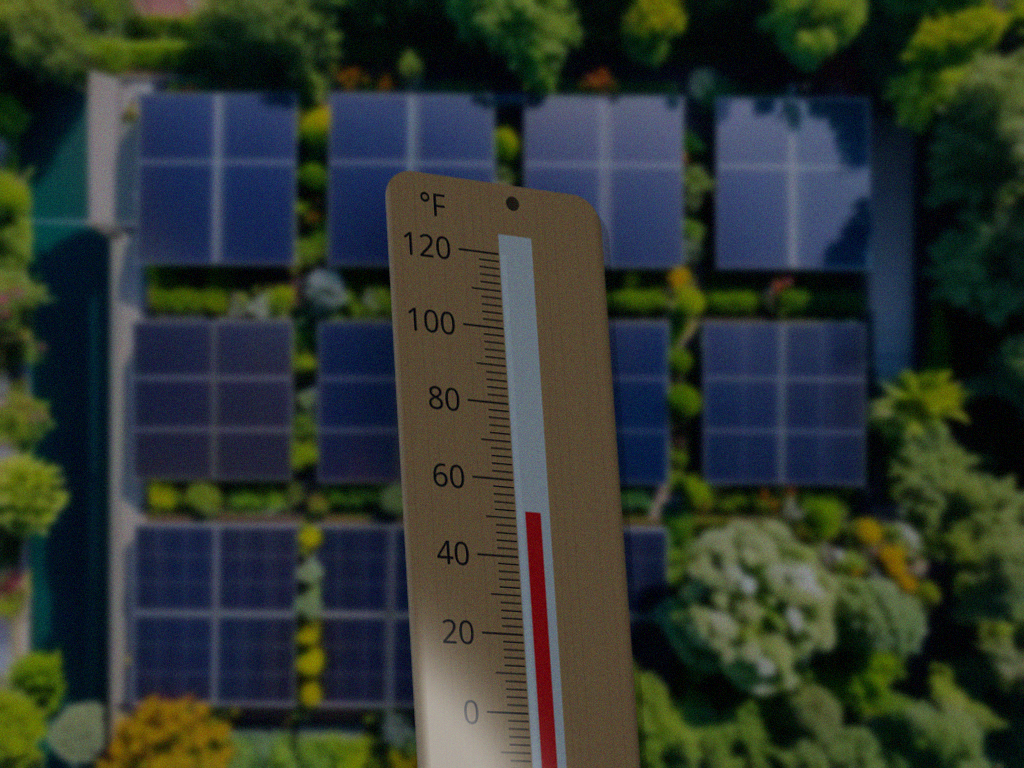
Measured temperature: 52 °F
